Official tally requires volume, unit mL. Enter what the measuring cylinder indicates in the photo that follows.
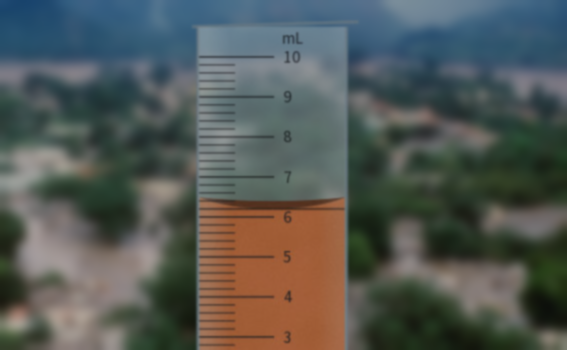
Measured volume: 6.2 mL
